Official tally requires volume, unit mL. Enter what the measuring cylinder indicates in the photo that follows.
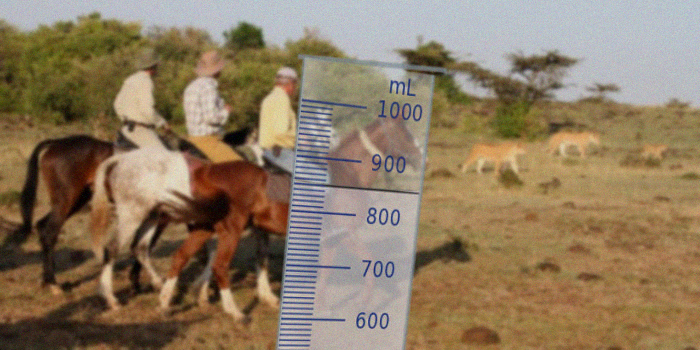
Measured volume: 850 mL
